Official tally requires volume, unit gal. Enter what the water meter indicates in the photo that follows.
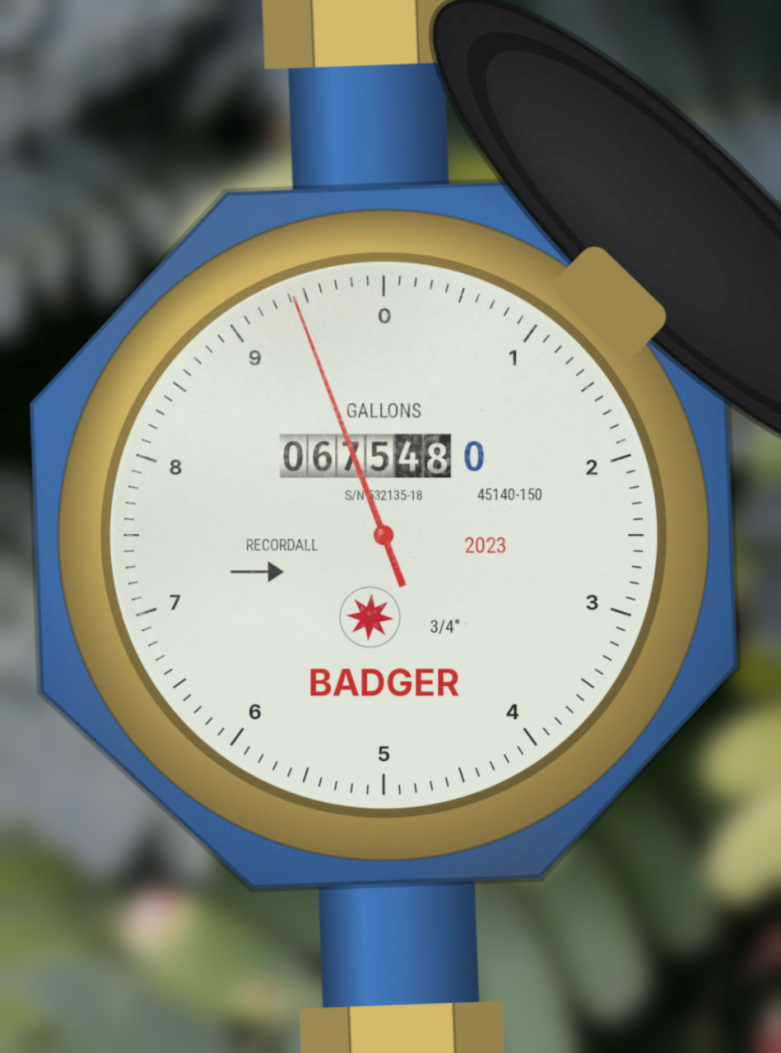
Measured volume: 675479.4 gal
